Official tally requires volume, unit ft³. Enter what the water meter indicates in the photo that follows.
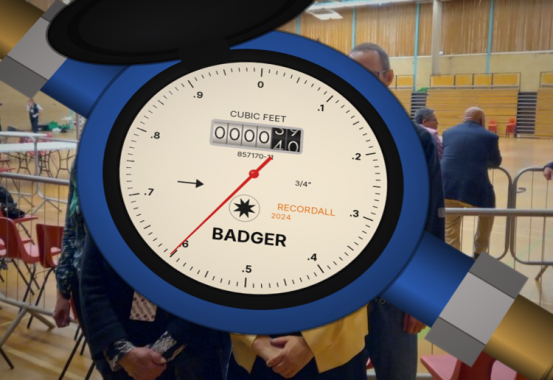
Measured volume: 39.60 ft³
